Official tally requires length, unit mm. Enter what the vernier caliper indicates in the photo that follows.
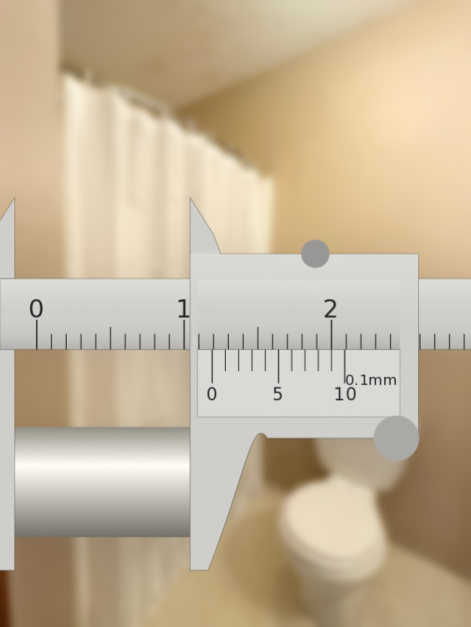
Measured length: 11.9 mm
